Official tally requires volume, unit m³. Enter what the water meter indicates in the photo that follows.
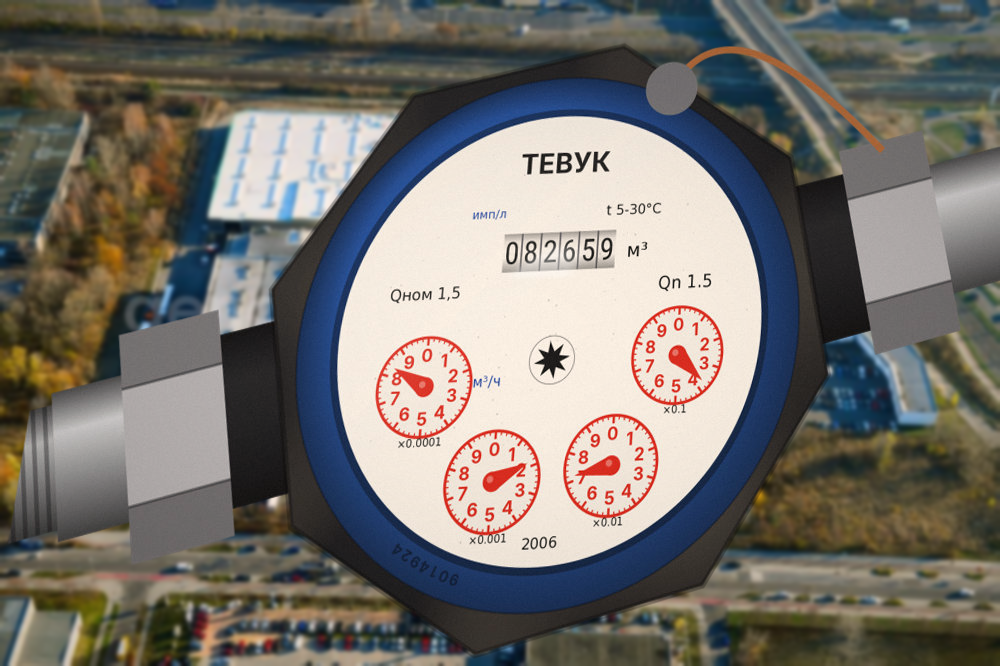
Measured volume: 82659.3718 m³
